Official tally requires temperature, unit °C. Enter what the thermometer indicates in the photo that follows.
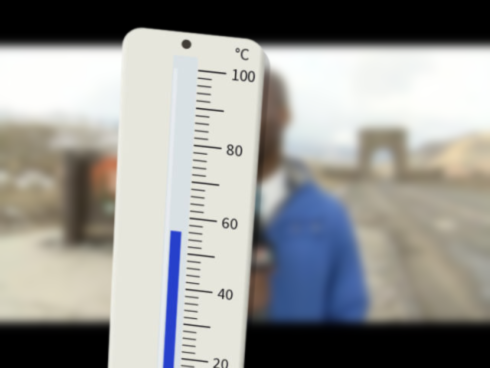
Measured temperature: 56 °C
